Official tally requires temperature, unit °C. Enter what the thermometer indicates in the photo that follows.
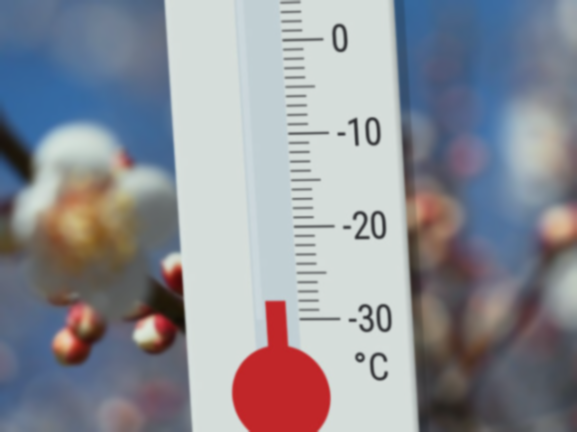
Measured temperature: -28 °C
